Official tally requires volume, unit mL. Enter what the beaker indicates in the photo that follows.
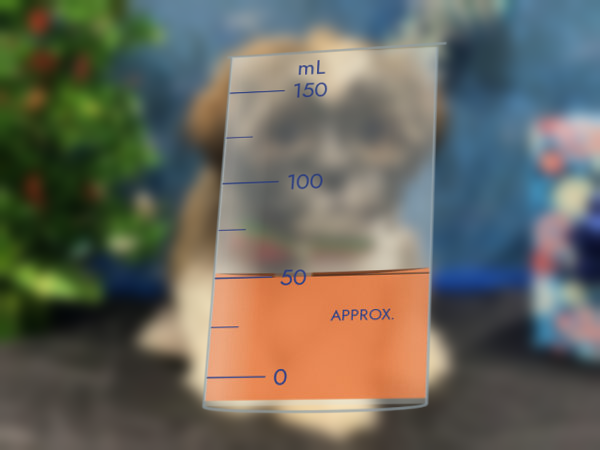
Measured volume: 50 mL
